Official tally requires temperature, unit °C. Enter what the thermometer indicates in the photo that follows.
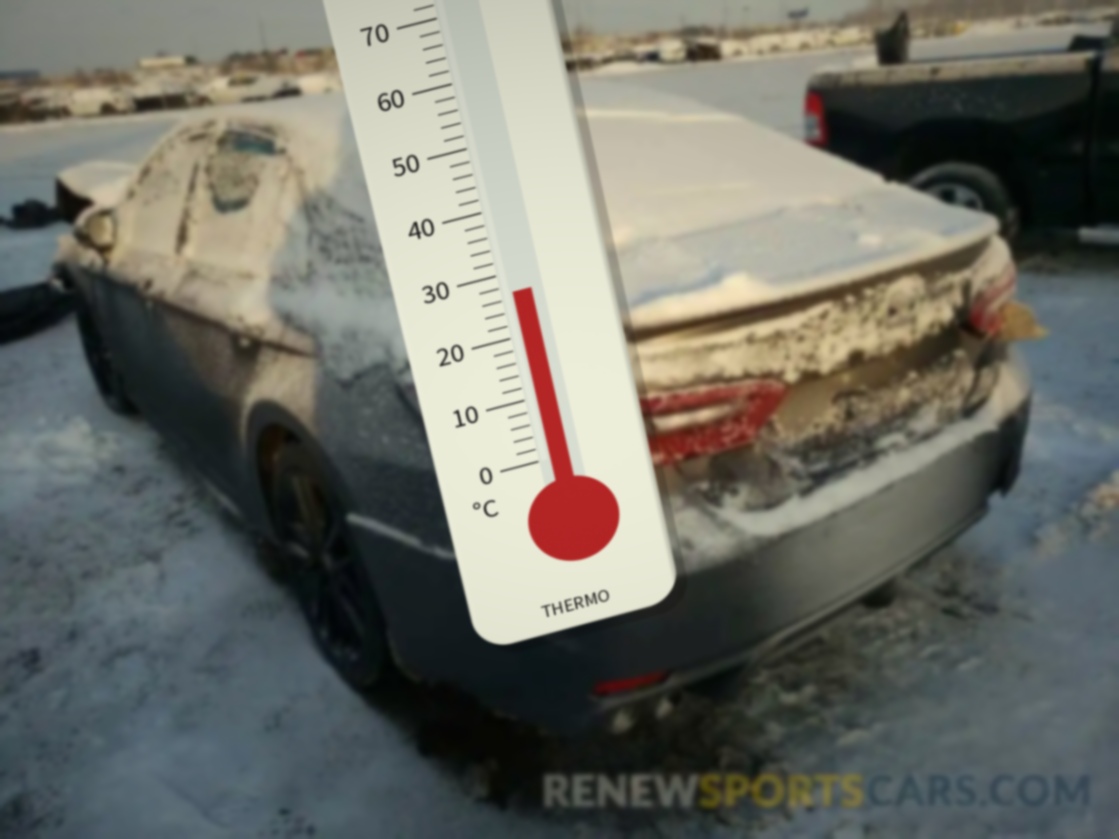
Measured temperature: 27 °C
